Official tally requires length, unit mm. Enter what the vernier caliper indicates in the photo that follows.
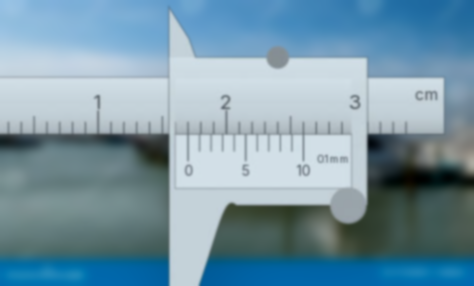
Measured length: 17.0 mm
